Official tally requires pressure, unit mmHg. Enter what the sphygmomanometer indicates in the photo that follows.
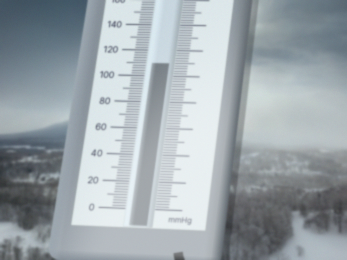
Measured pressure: 110 mmHg
